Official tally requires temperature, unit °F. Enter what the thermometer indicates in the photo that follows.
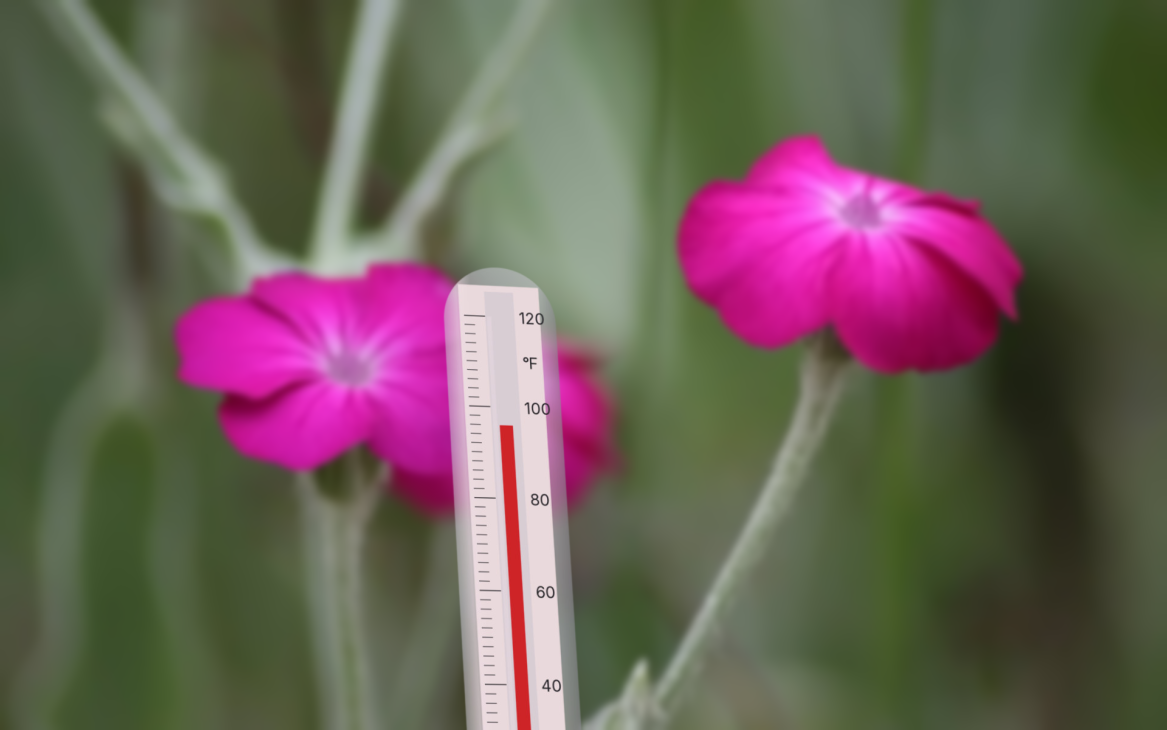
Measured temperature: 96 °F
